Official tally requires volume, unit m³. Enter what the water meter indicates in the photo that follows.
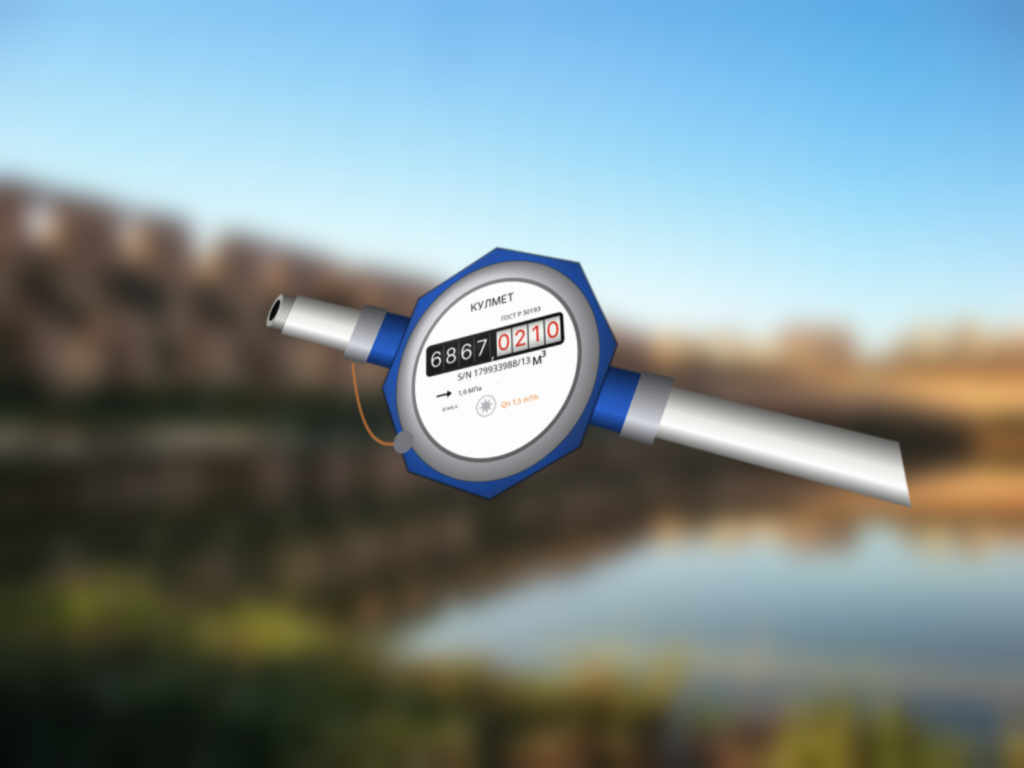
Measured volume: 6867.0210 m³
